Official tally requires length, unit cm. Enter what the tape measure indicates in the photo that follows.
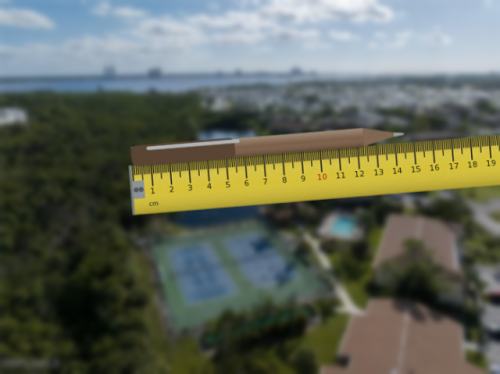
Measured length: 14.5 cm
